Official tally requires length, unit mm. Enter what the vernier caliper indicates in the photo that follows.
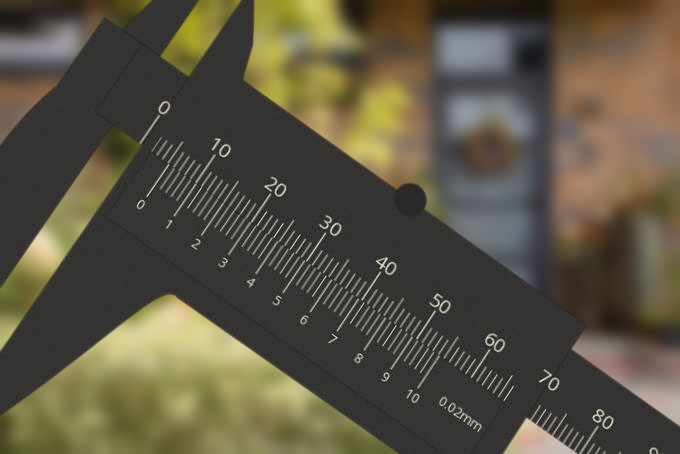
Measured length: 5.2 mm
